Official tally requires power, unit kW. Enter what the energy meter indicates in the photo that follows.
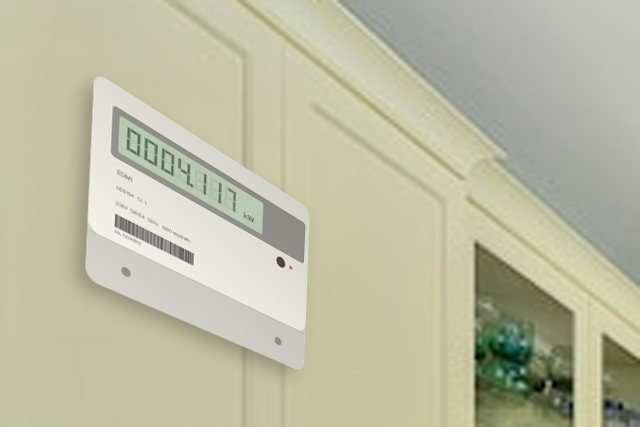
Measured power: 4.117 kW
